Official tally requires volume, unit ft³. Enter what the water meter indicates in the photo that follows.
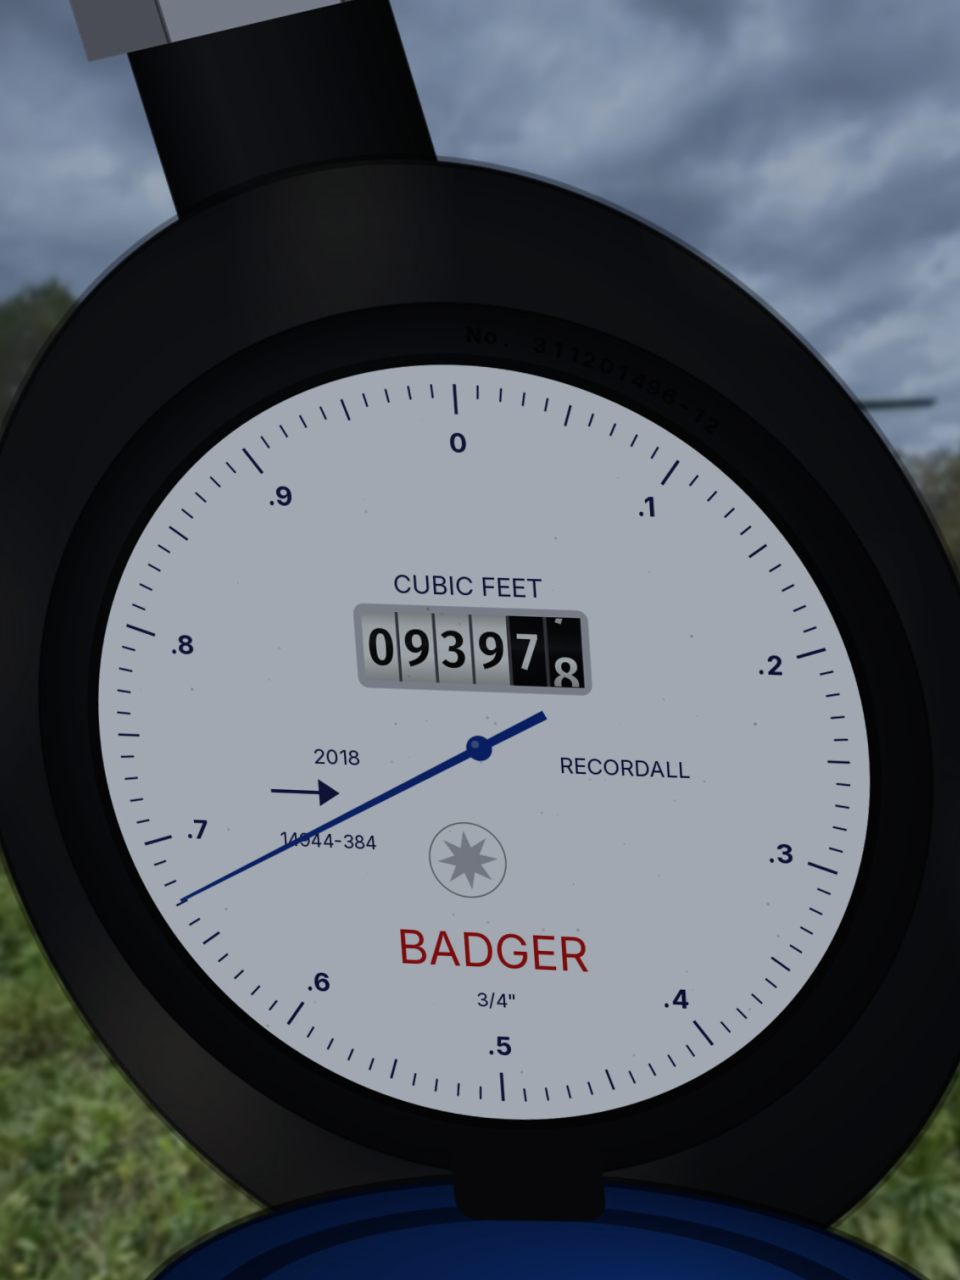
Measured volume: 93977.67 ft³
